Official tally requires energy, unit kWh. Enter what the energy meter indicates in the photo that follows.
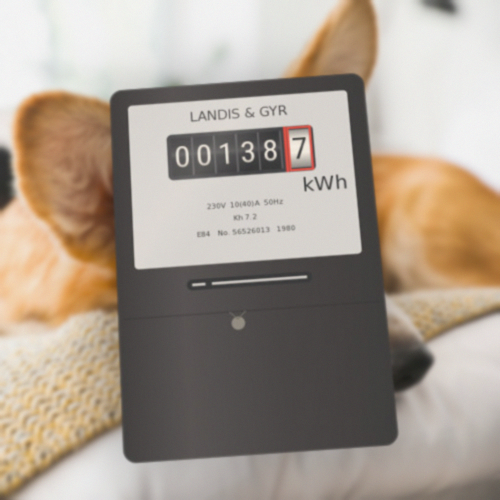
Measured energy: 138.7 kWh
